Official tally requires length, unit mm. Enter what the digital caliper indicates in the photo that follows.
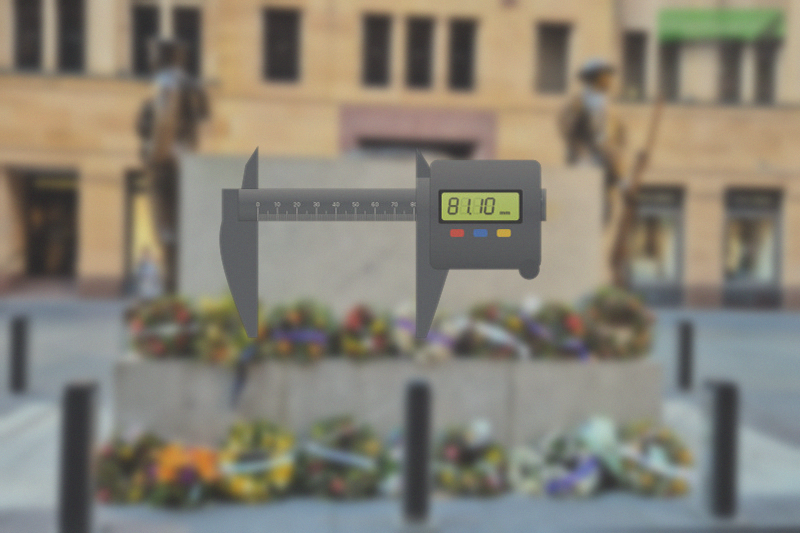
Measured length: 81.10 mm
